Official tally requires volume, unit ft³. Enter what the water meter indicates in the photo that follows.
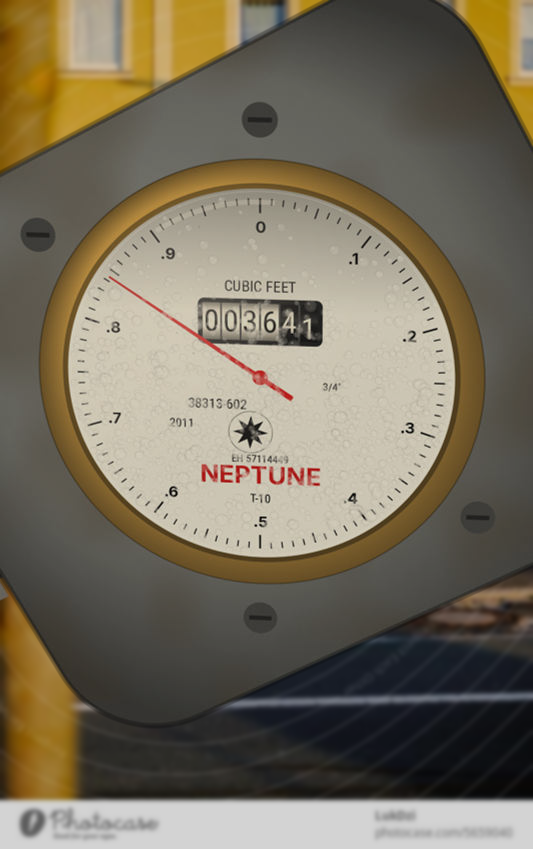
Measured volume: 3640.84 ft³
